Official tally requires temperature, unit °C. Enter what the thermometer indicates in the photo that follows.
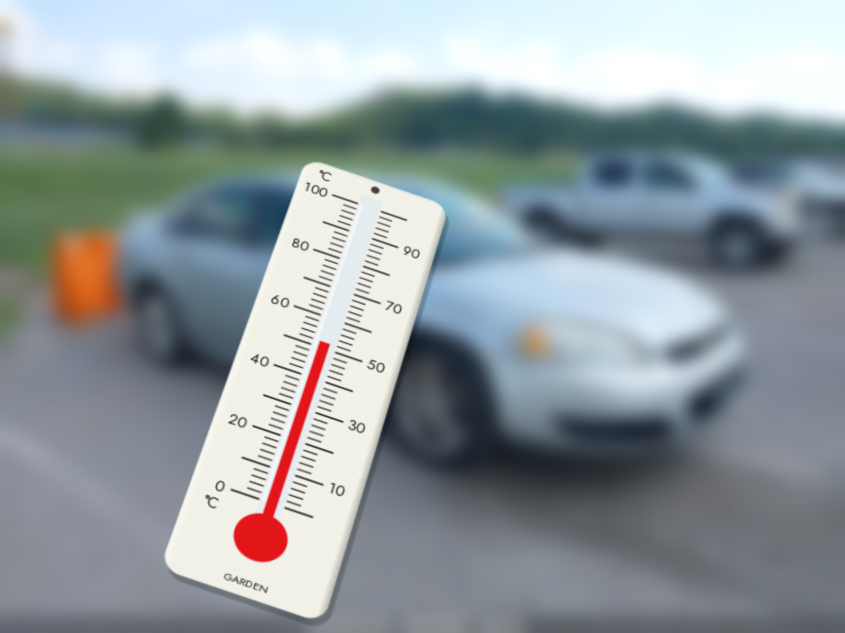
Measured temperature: 52 °C
